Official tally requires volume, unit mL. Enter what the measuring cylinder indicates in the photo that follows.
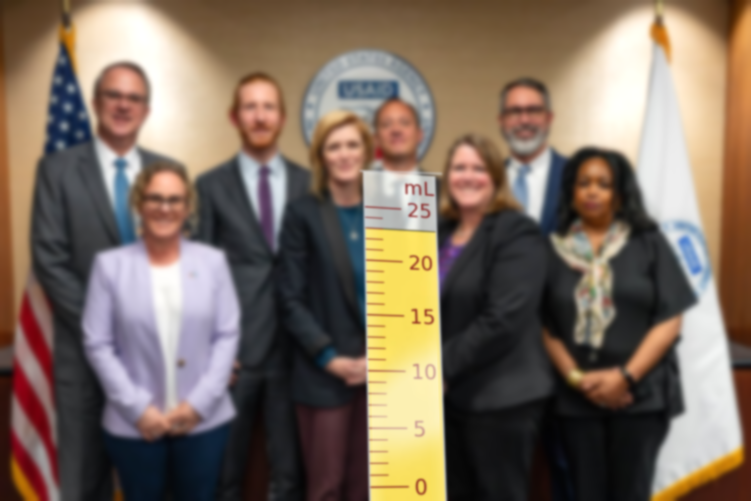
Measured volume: 23 mL
